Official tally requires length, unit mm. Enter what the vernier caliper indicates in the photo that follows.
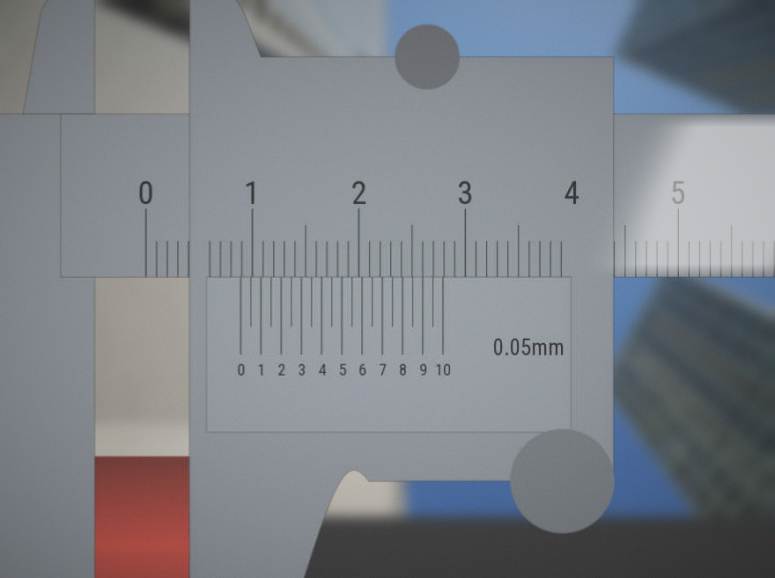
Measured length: 8.9 mm
